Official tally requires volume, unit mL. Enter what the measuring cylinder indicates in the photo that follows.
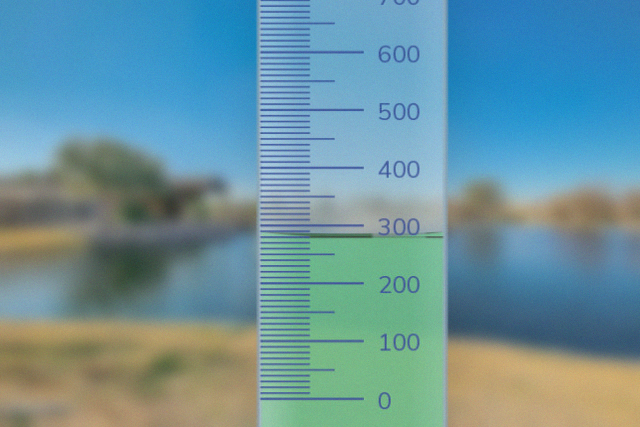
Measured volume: 280 mL
